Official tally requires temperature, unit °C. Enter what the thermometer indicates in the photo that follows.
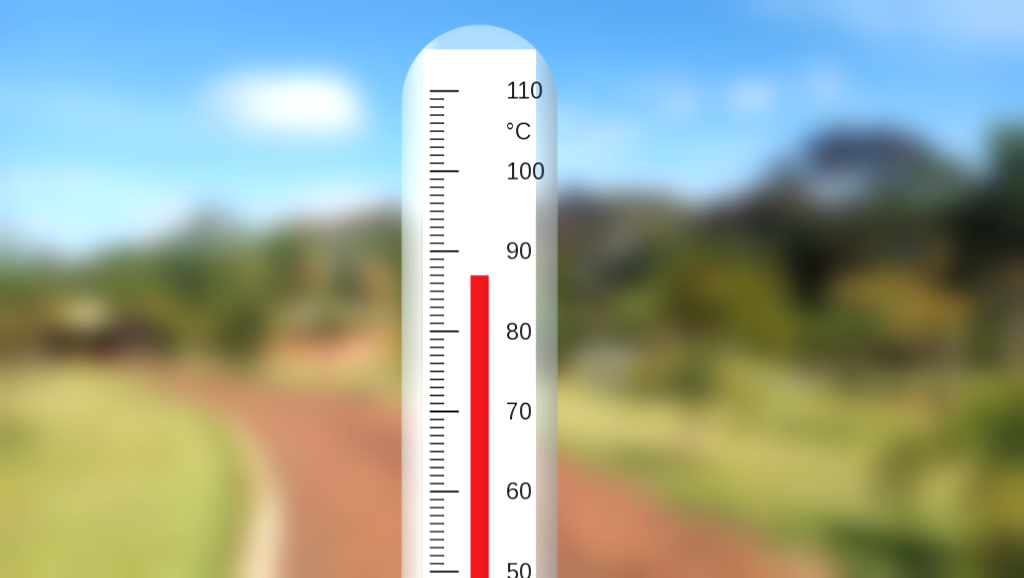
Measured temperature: 87 °C
